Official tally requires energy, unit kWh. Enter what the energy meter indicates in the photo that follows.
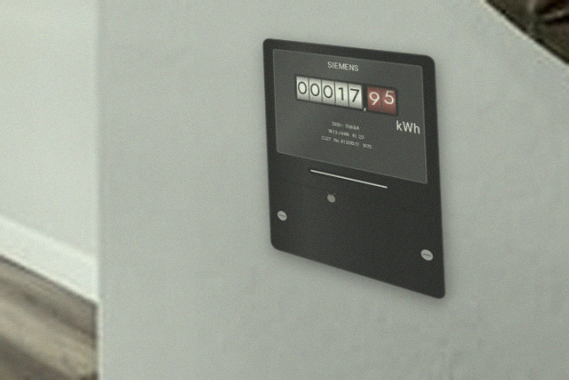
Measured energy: 17.95 kWh
